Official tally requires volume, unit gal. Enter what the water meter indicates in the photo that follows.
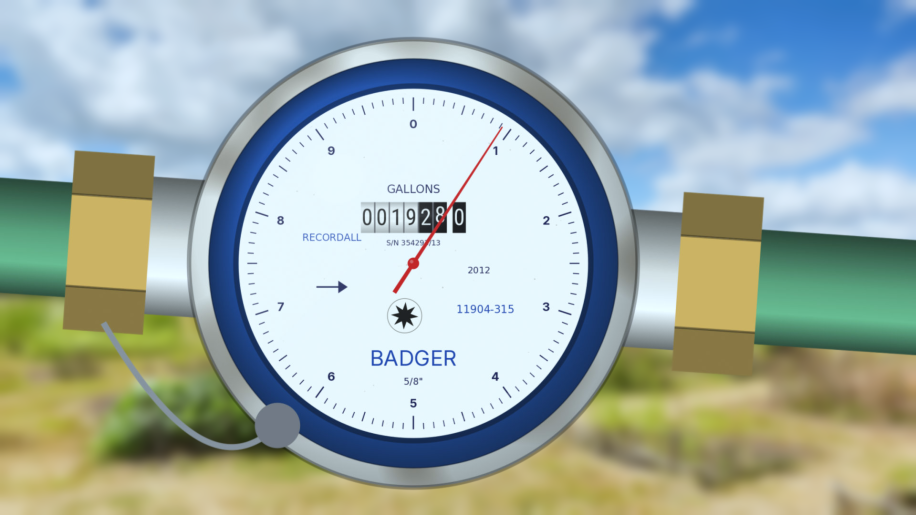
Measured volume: 19280.9 gal
